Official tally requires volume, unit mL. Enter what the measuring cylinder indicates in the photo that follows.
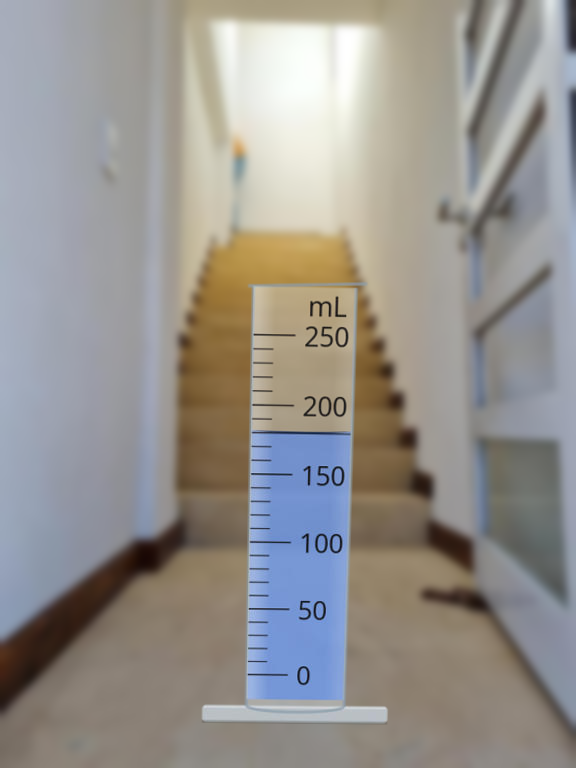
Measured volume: 180 mL
